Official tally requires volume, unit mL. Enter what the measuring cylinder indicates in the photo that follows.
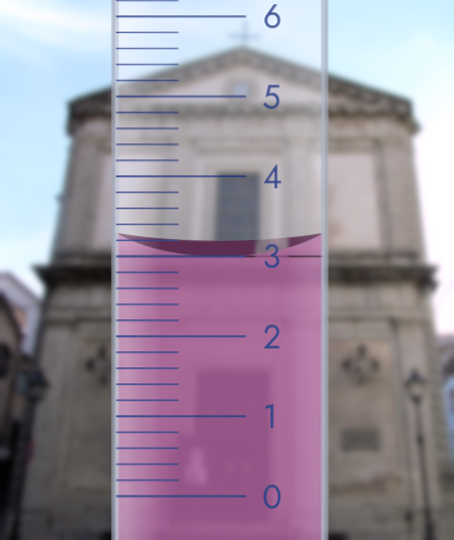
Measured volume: 3 mL
